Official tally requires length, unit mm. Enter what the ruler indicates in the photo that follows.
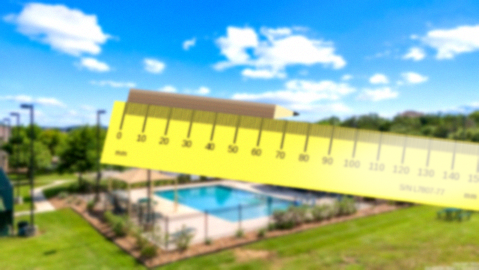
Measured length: 75 mm
